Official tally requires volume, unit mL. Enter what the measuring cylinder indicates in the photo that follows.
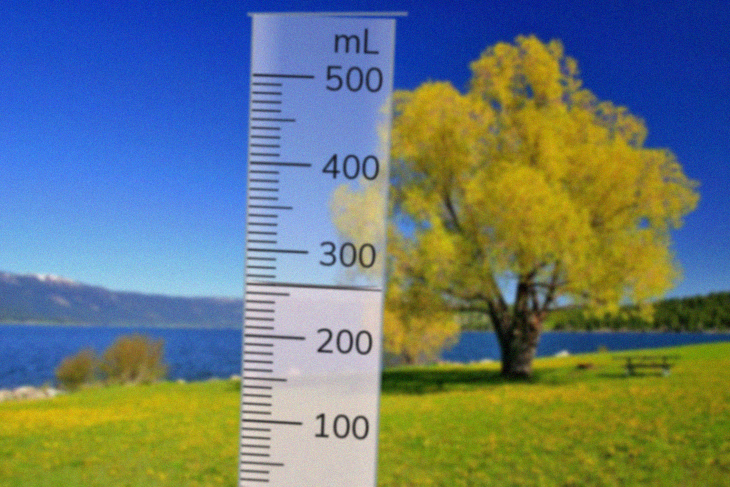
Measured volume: 260 mL
